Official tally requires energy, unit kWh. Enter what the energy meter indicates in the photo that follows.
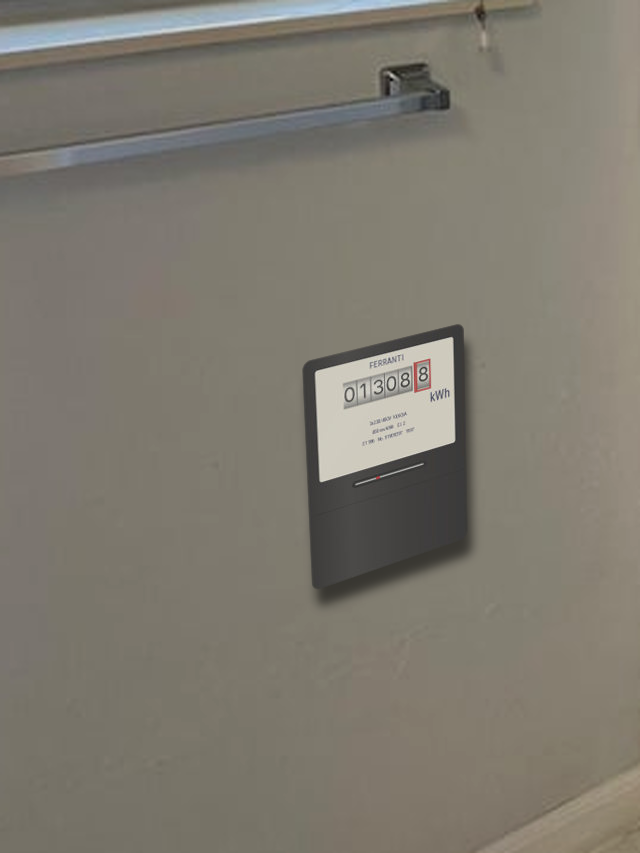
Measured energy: 1308.8 kWh
